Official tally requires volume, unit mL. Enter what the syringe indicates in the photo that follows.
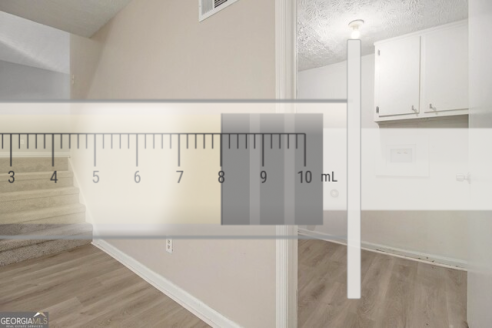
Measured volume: 8 mL
